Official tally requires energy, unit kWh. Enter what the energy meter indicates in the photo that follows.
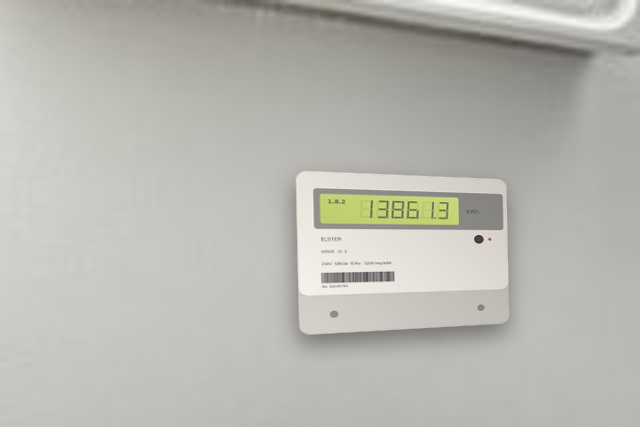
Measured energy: 13861.3 kWh
